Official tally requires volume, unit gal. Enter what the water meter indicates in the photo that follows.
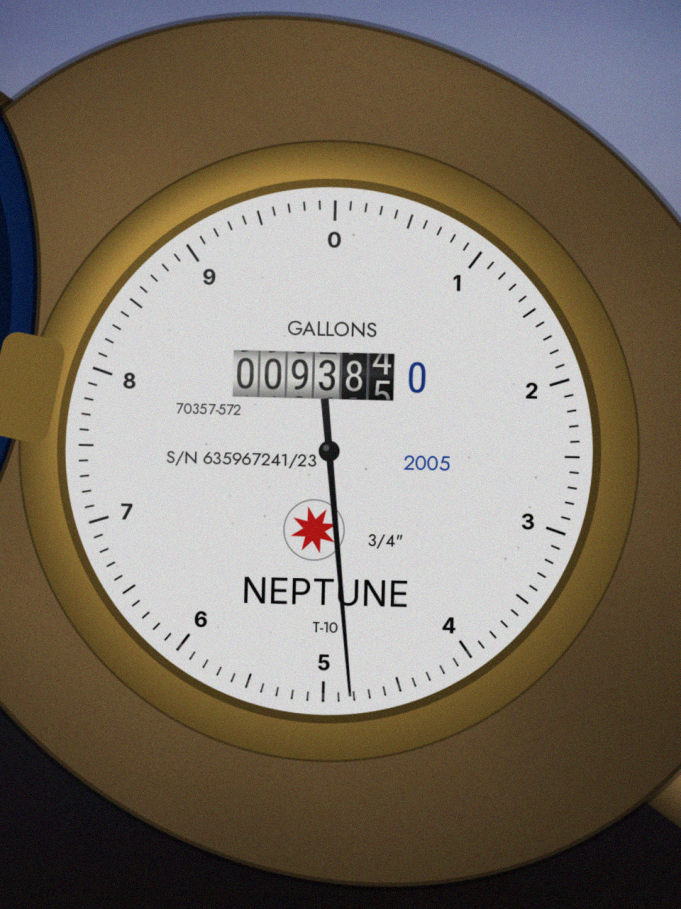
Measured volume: 93844.8 gal
